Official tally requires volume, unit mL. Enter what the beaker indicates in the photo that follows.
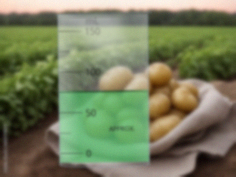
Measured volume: 75 mL
